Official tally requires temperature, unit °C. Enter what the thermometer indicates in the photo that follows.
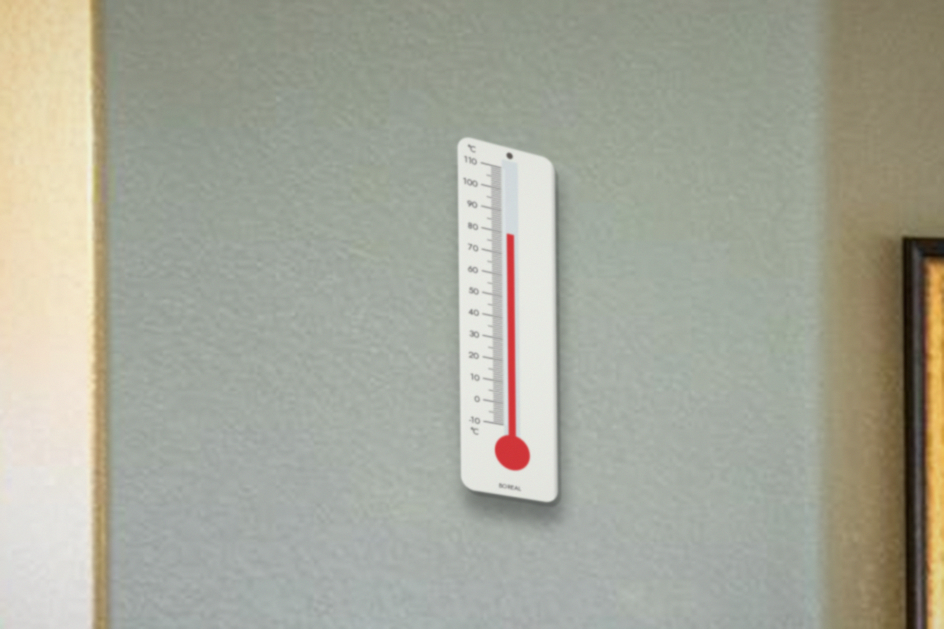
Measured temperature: 80 °C
